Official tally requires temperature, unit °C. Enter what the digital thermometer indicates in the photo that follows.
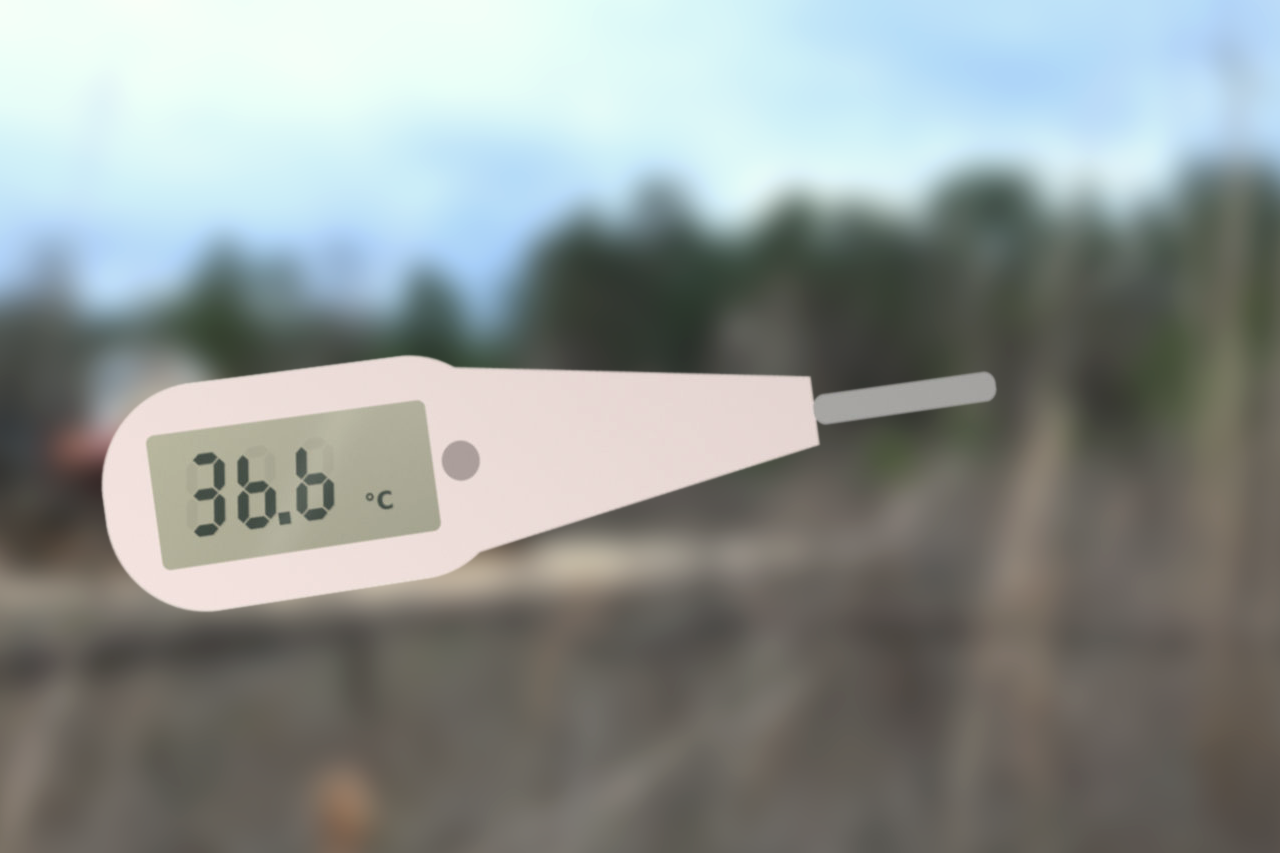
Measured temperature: 36.6 °C
